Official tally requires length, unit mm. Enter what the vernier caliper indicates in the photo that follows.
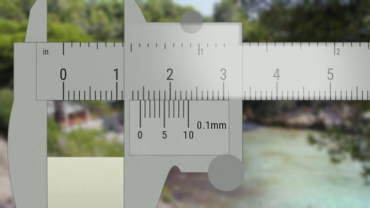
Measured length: 14.4 mm
